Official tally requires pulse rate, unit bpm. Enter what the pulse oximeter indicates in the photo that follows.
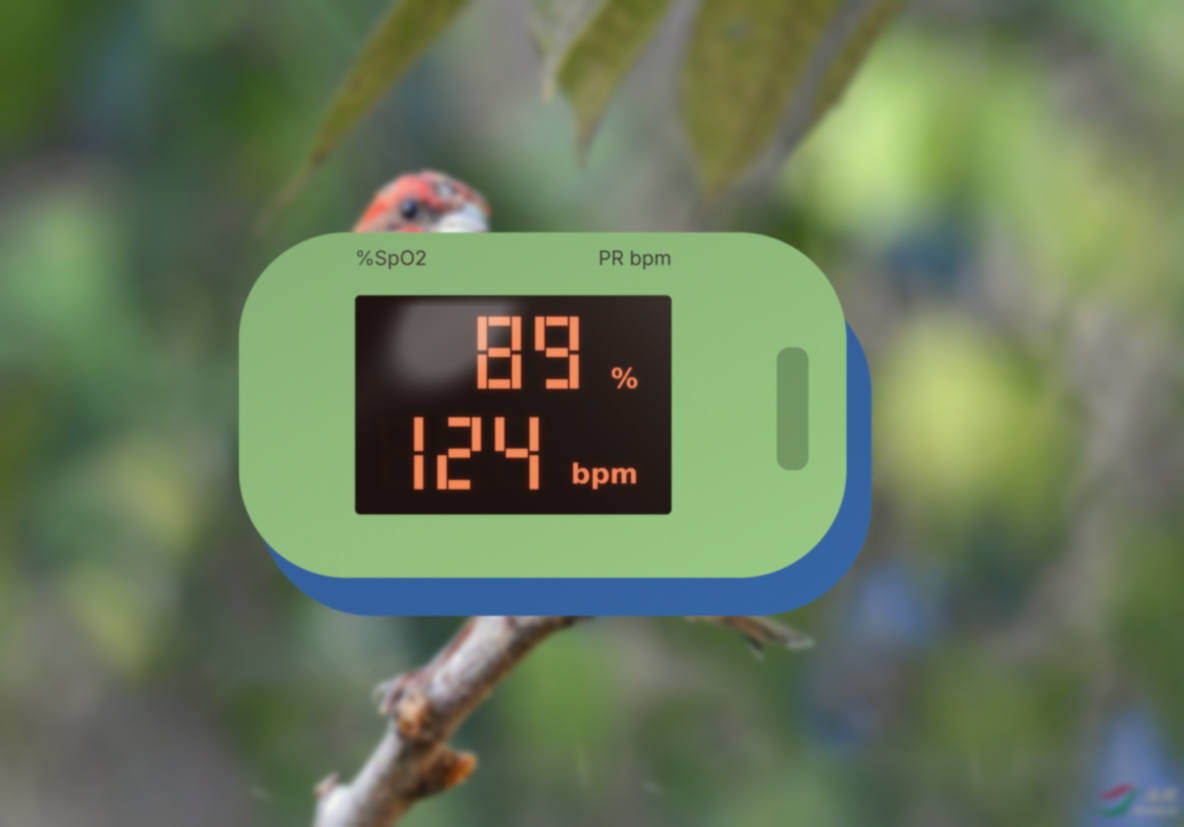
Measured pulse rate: 124 bpm
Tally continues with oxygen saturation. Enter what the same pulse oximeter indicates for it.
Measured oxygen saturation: 89 %
